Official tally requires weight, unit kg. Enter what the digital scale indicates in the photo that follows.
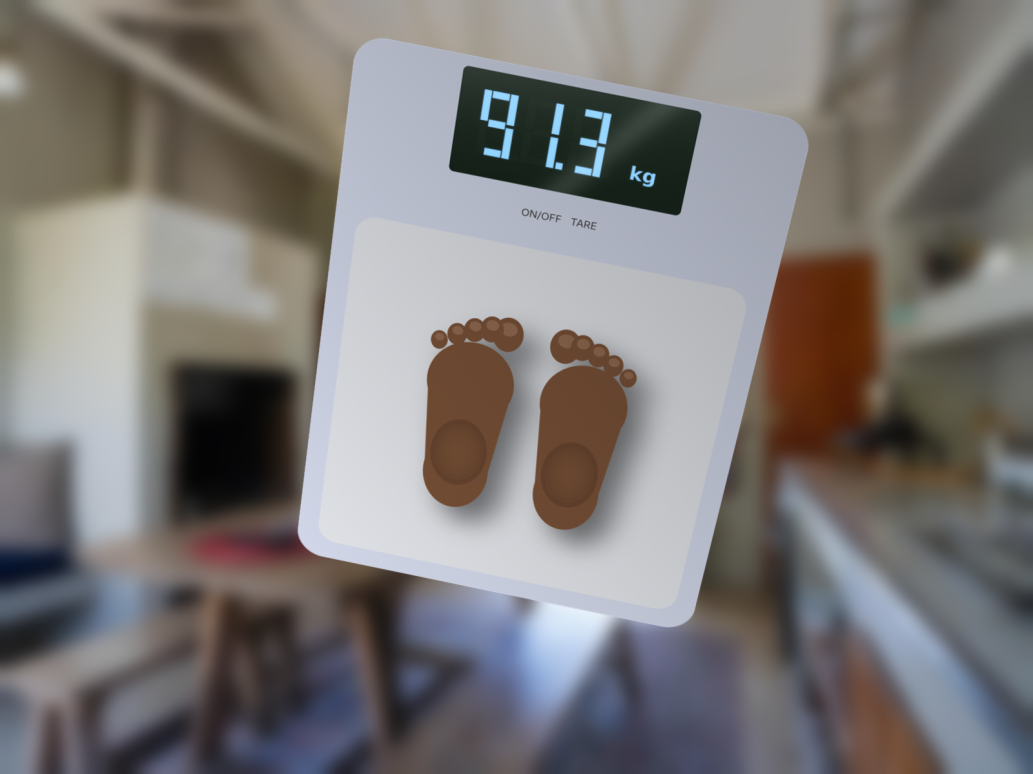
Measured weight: 91.3 kg
